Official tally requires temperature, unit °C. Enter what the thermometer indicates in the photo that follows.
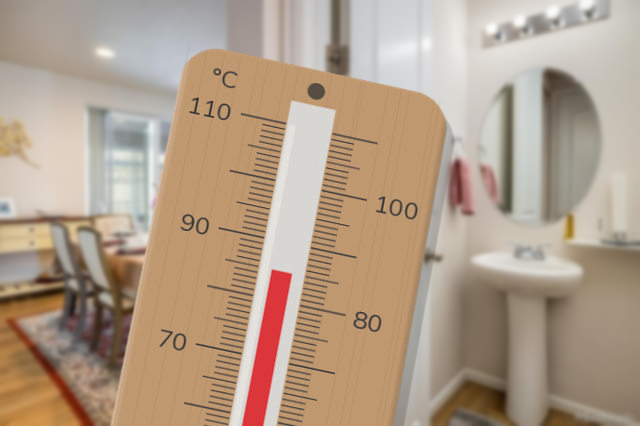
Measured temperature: 85 °C
